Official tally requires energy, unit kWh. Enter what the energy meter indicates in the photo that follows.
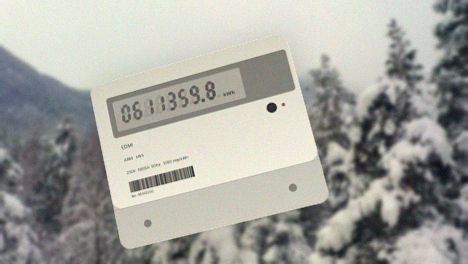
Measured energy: 611359.8 kWh
